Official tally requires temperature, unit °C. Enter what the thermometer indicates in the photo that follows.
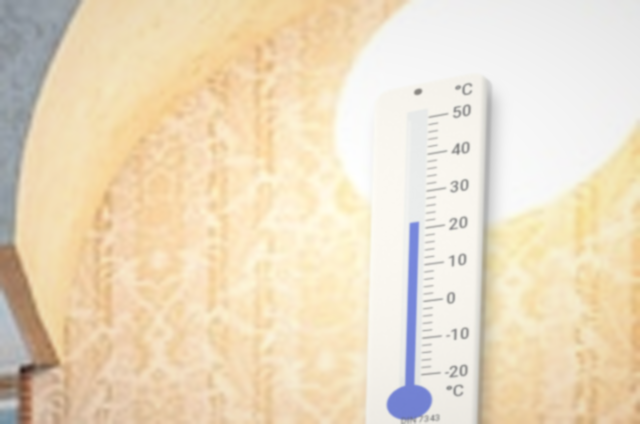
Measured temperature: 22 °C
